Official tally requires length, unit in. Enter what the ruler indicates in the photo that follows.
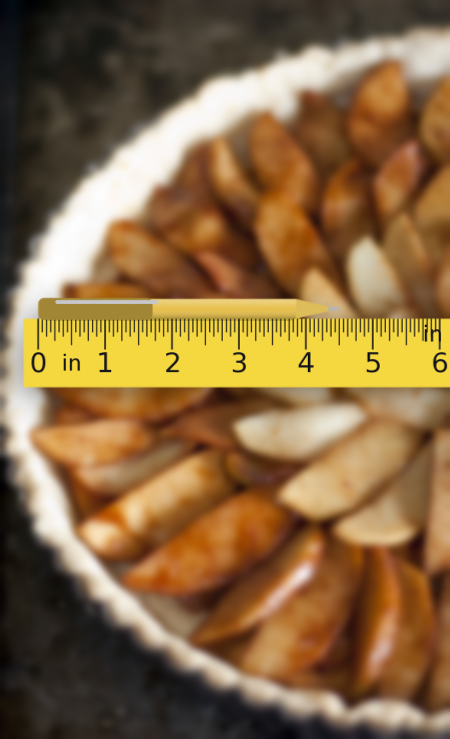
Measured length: 4.5 in
